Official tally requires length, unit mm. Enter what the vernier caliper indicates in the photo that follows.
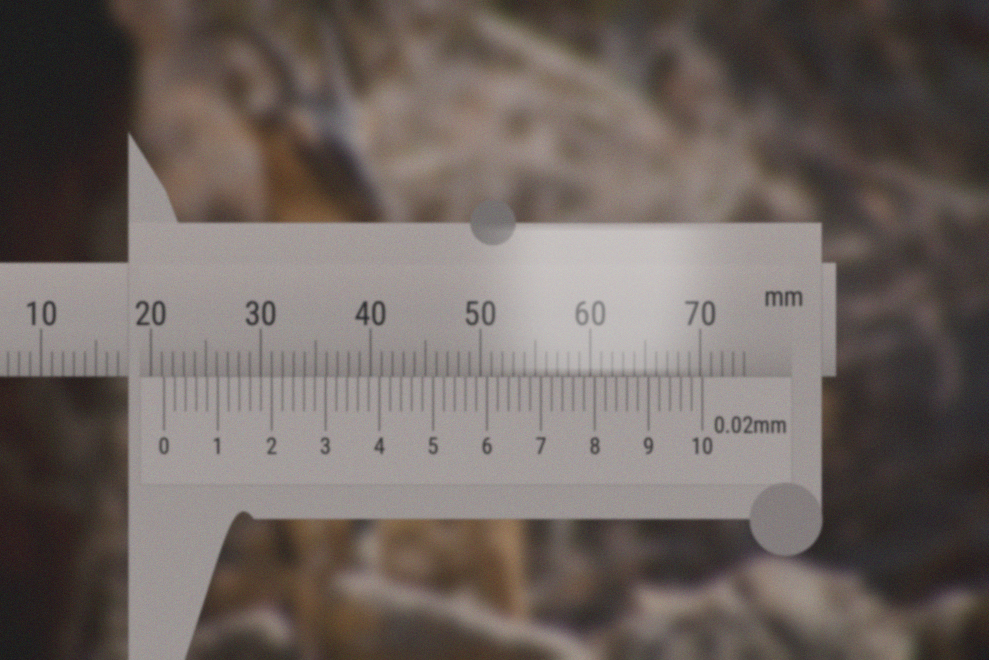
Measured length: 21.2 mm
